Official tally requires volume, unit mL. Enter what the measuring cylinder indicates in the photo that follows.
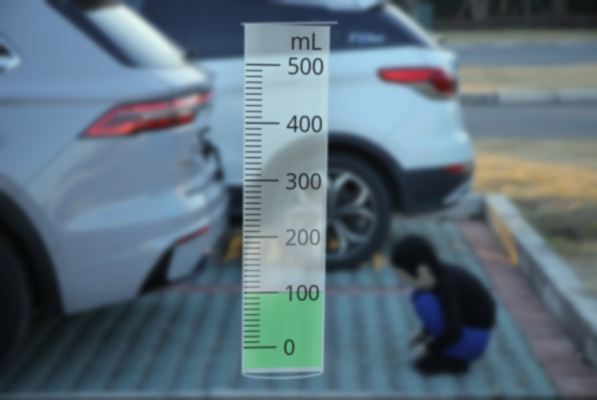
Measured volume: 100 mL
